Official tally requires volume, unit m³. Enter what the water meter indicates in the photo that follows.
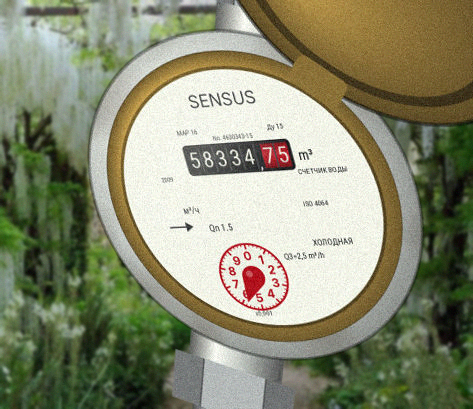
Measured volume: 58334.755 m³
